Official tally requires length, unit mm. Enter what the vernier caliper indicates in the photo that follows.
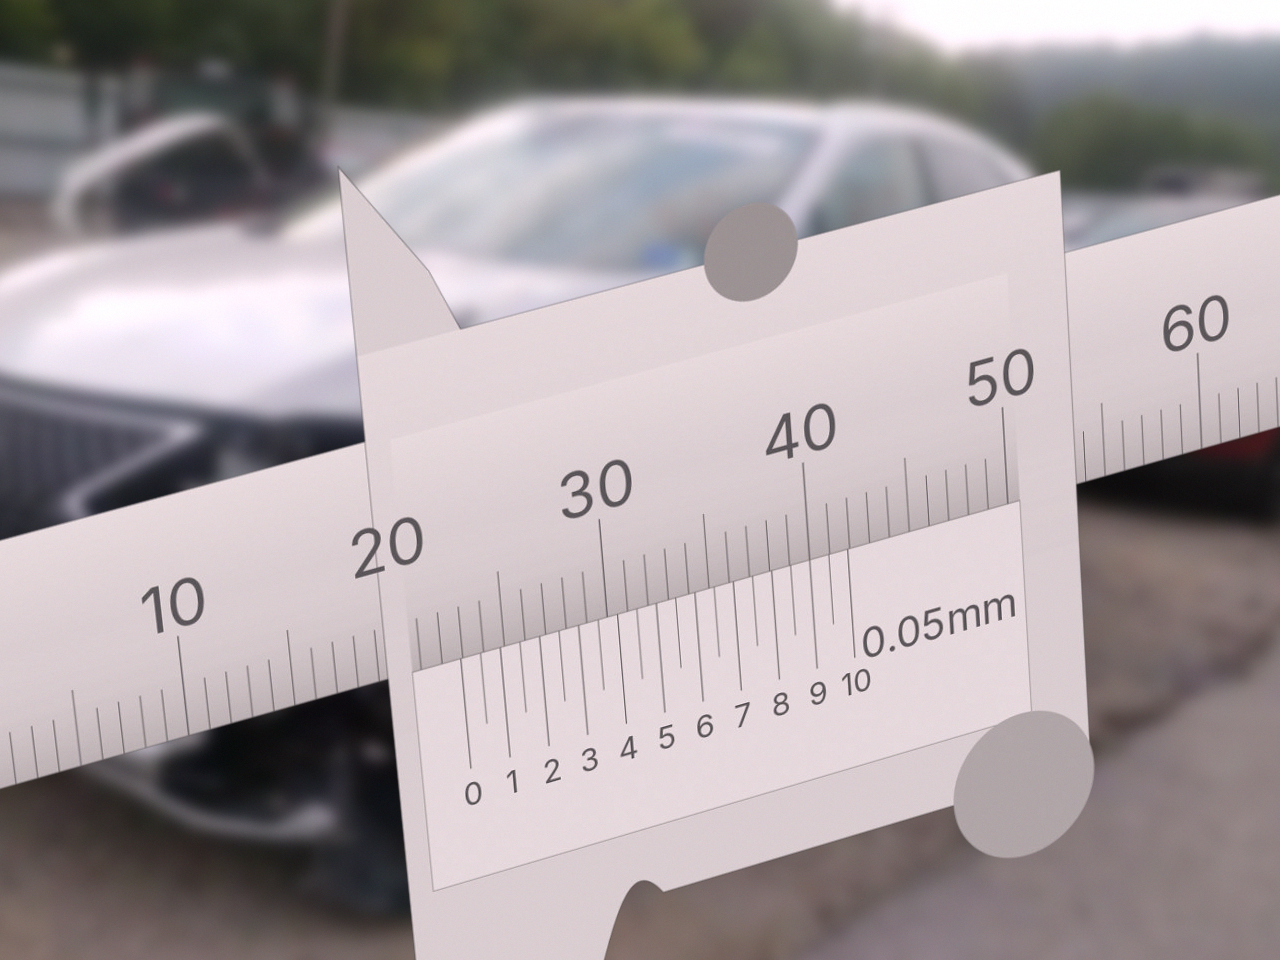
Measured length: 22.9 mm
